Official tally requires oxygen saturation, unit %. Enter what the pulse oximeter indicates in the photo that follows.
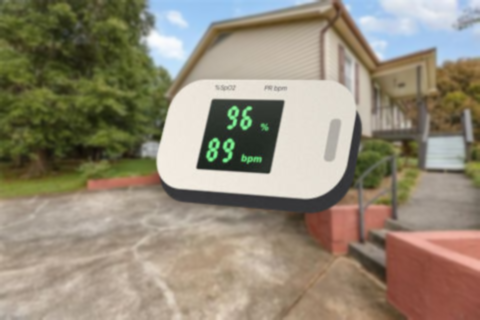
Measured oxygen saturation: 96 %
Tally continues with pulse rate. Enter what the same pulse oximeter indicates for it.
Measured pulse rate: 89 bpm
